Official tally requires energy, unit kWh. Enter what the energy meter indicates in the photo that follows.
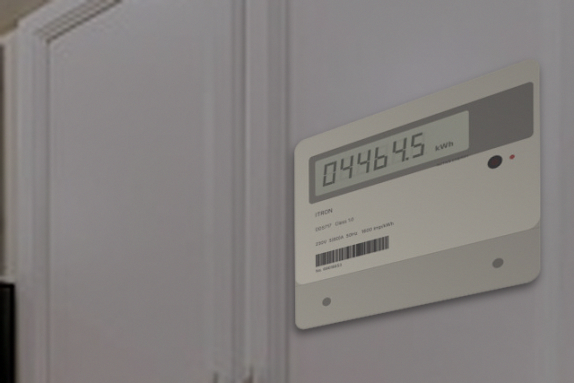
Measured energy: 4464.5 kWh
